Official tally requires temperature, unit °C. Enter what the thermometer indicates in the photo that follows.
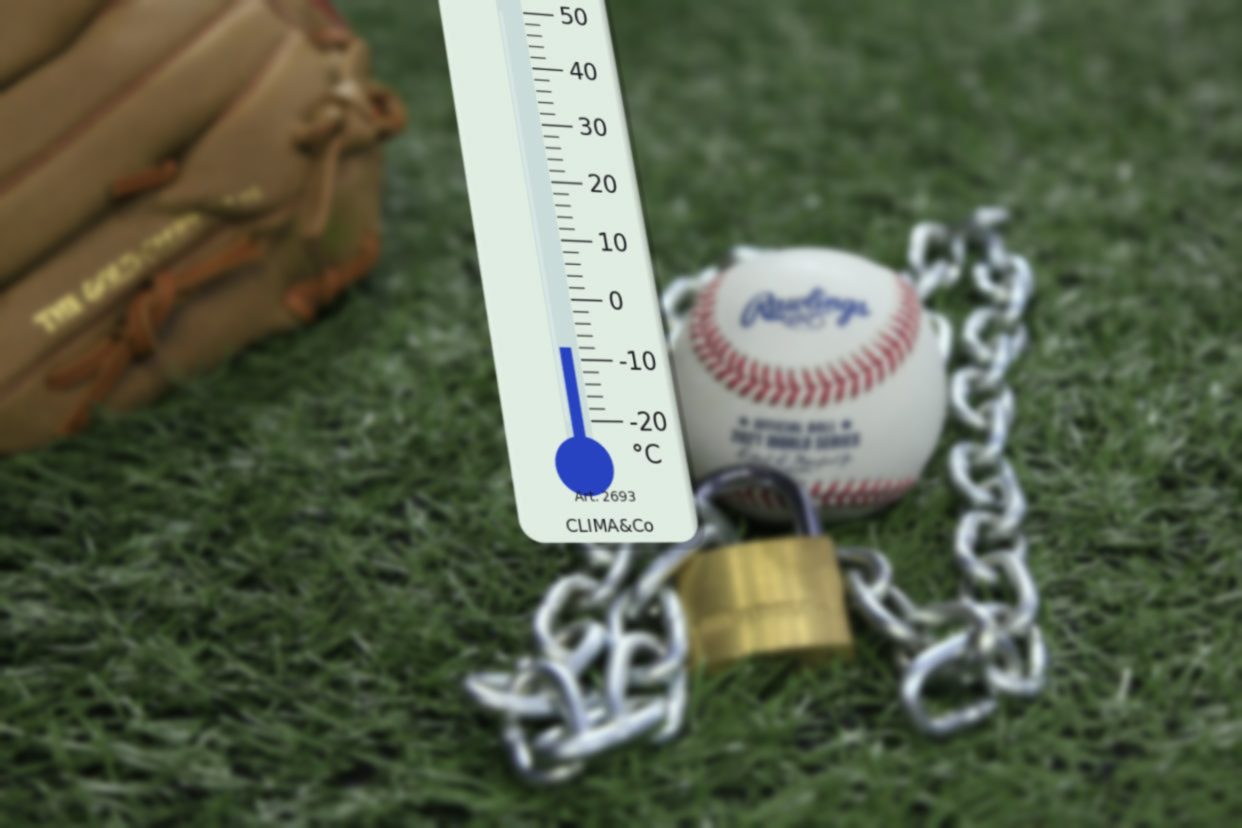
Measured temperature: -8 °C
